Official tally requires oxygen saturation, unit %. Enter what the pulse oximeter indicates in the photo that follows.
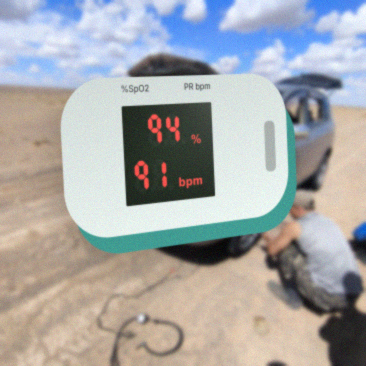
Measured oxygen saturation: 94 %
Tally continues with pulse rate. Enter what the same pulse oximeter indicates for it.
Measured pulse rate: 91 bpm
